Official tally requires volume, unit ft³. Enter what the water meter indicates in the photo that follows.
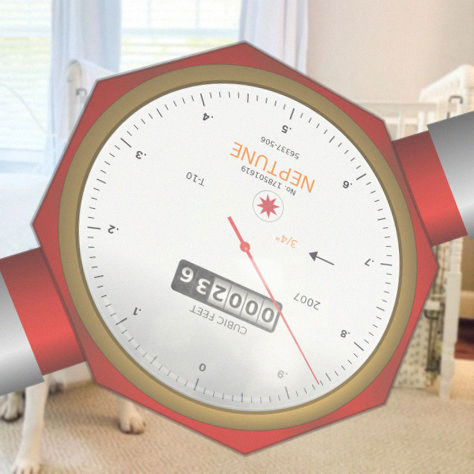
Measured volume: 235.86 ft³
